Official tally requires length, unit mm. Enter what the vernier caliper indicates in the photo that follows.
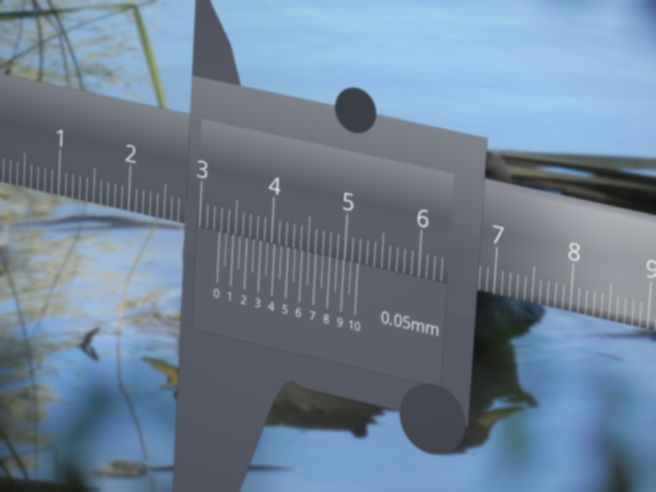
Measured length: 32.8 mm
